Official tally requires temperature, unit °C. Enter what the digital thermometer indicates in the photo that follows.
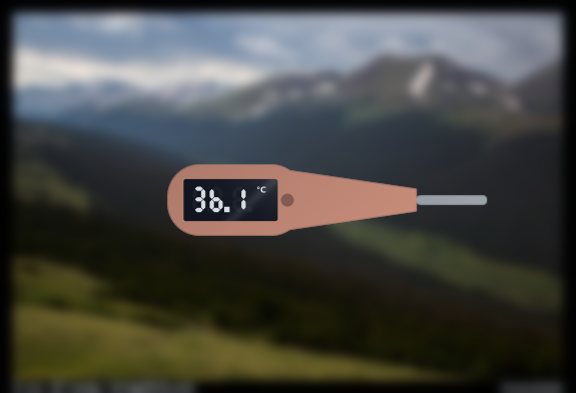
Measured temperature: 36.1 °C
